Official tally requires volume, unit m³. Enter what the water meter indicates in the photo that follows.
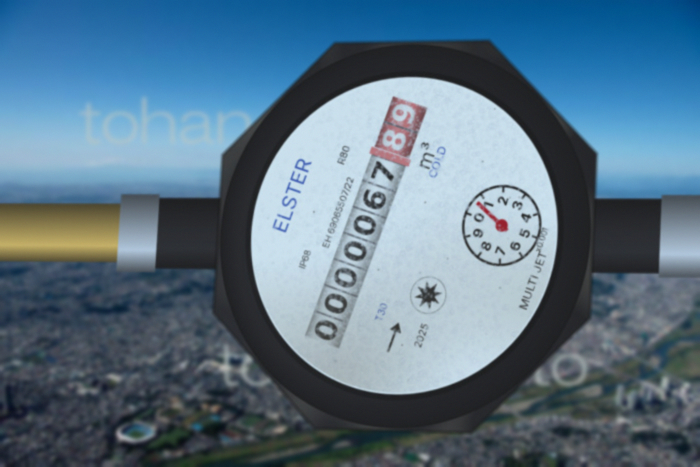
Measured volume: 67.890 m³
